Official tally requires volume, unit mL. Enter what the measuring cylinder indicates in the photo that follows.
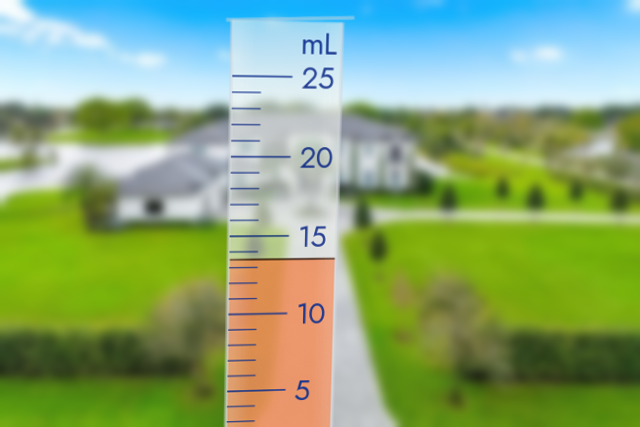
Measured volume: 13.5 mL
